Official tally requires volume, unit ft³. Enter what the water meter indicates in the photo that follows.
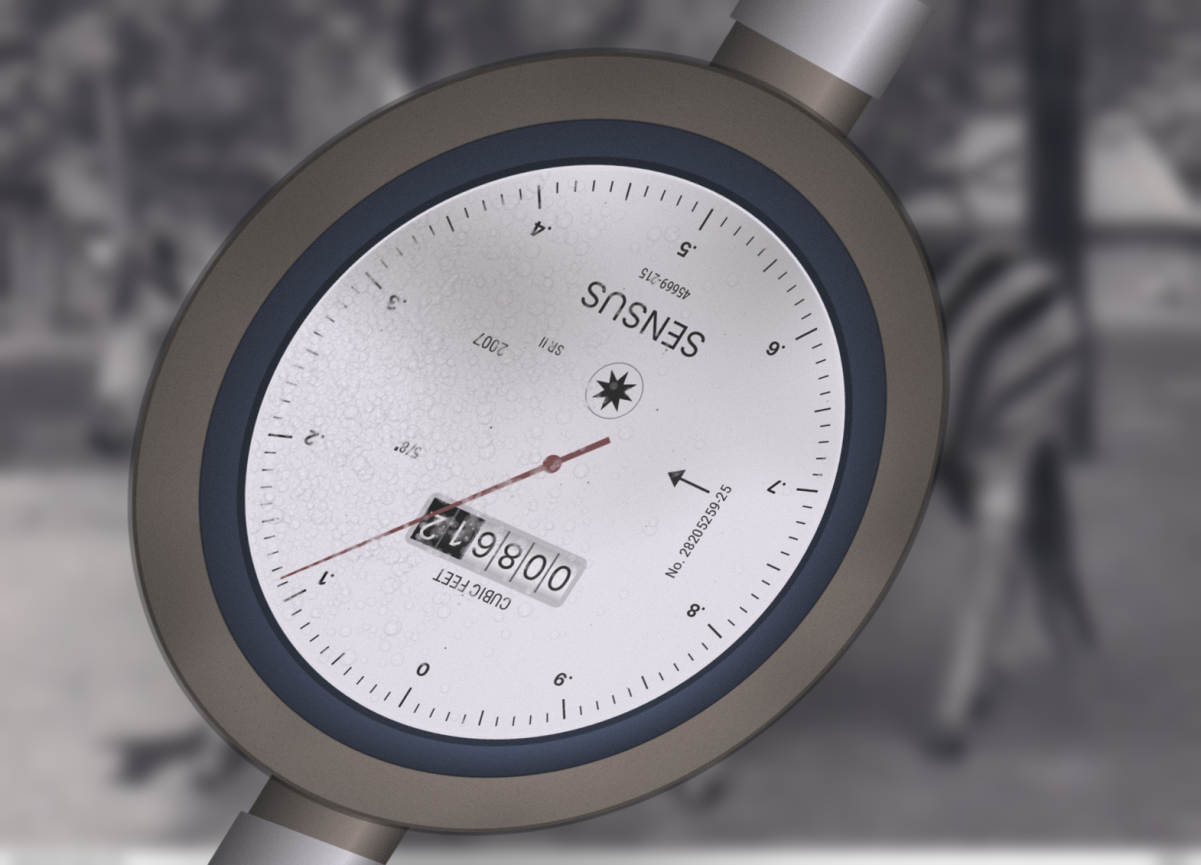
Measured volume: 8612.11 ft³
